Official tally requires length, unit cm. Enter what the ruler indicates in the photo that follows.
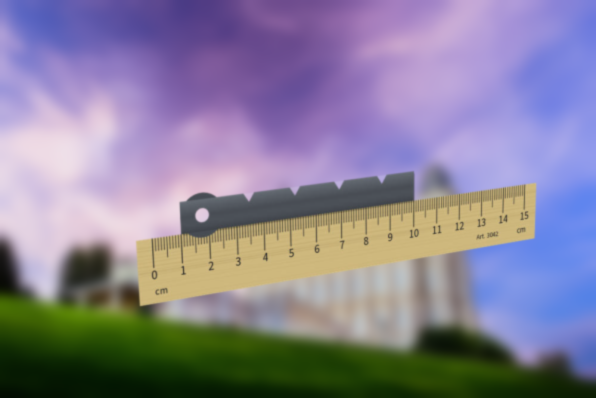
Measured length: 9 cm
